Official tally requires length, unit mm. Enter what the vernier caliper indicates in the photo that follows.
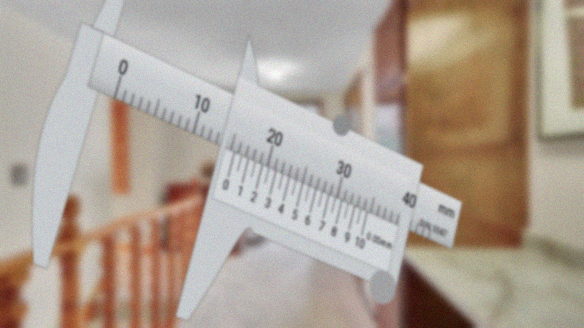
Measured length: 15.5 mm
